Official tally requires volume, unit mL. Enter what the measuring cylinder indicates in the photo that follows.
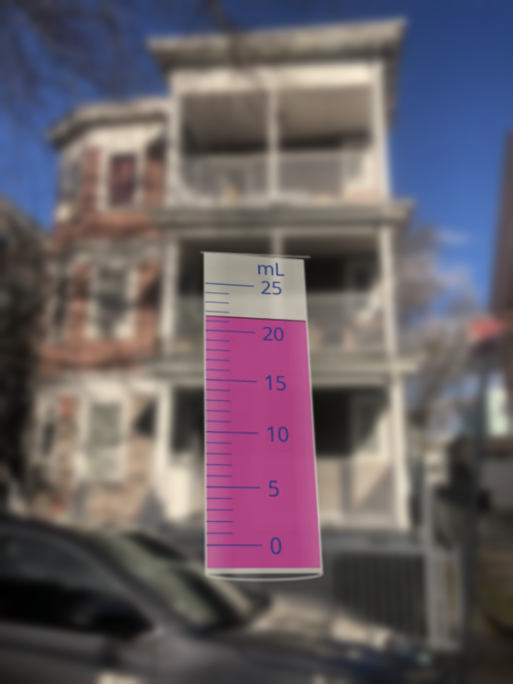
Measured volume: 21.5 mL
